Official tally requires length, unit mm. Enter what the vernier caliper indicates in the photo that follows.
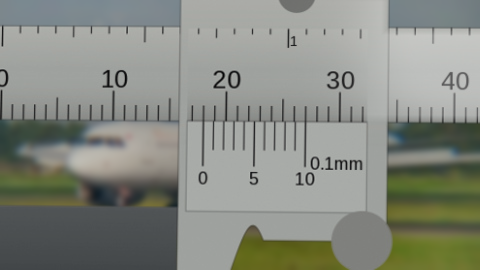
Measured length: 18.0 mm
